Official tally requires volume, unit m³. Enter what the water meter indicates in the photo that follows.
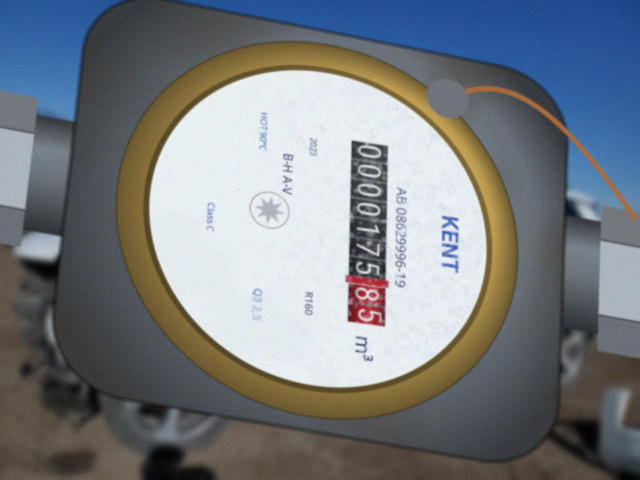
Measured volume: 175.85 m³
